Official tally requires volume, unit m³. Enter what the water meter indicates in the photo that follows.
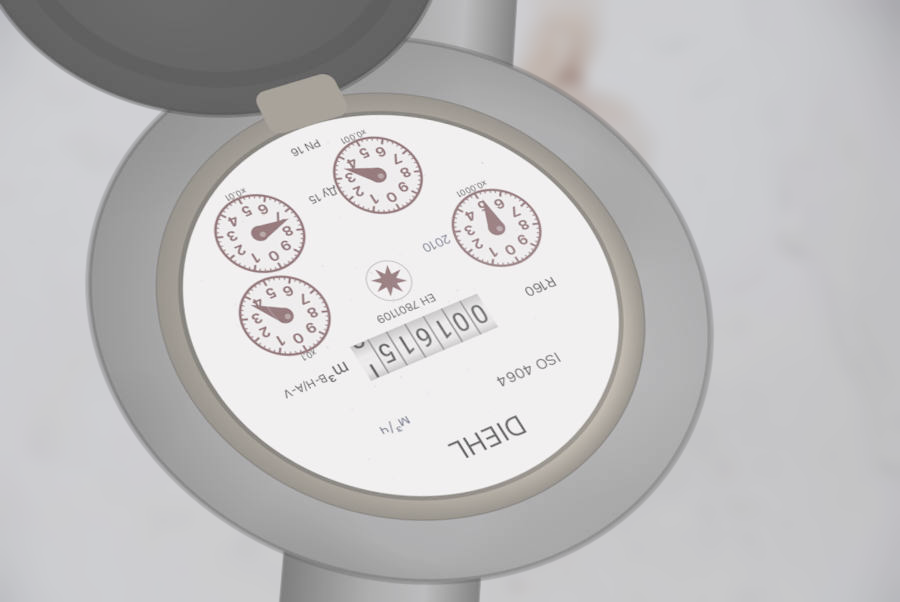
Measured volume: 16151.3735 m³
